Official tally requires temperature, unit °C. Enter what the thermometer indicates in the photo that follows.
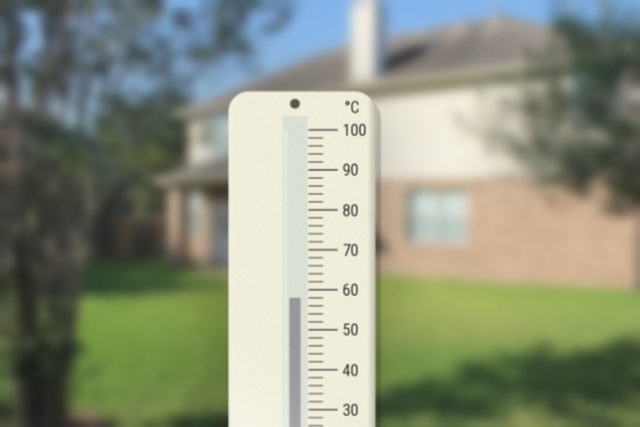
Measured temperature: 58 °C
